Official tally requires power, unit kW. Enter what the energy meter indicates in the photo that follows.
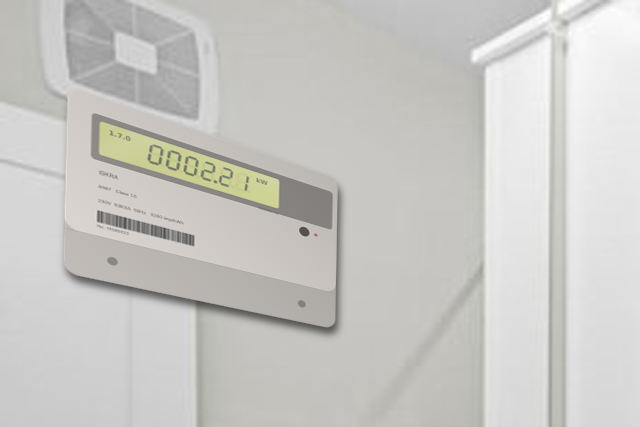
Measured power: 2.21 kW
